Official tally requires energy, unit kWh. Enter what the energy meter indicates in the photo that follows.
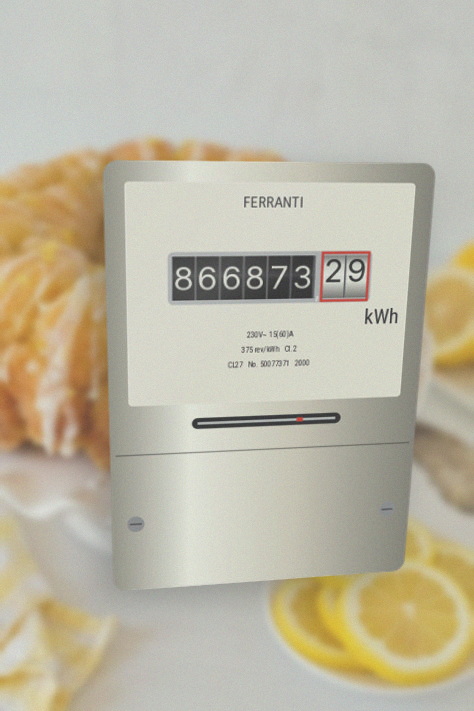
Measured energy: 866873.29 kWh
